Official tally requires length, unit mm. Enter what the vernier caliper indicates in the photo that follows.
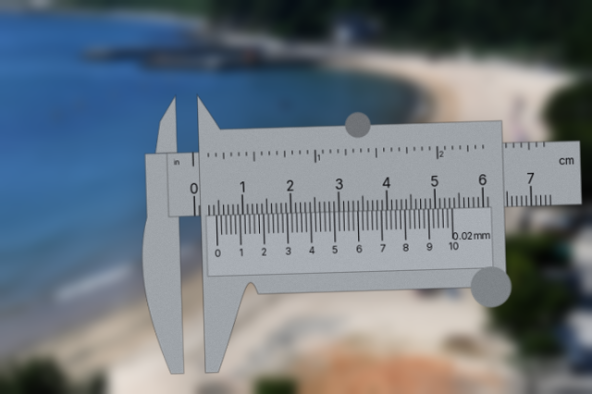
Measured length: 4.5 mm
